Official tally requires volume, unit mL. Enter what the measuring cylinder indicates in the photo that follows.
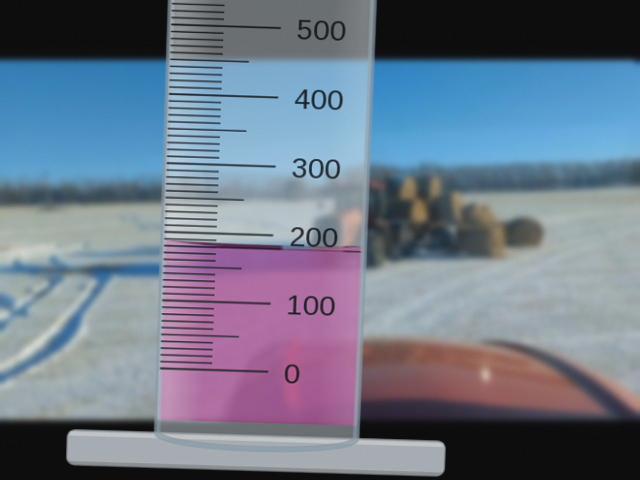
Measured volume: 180 mL
